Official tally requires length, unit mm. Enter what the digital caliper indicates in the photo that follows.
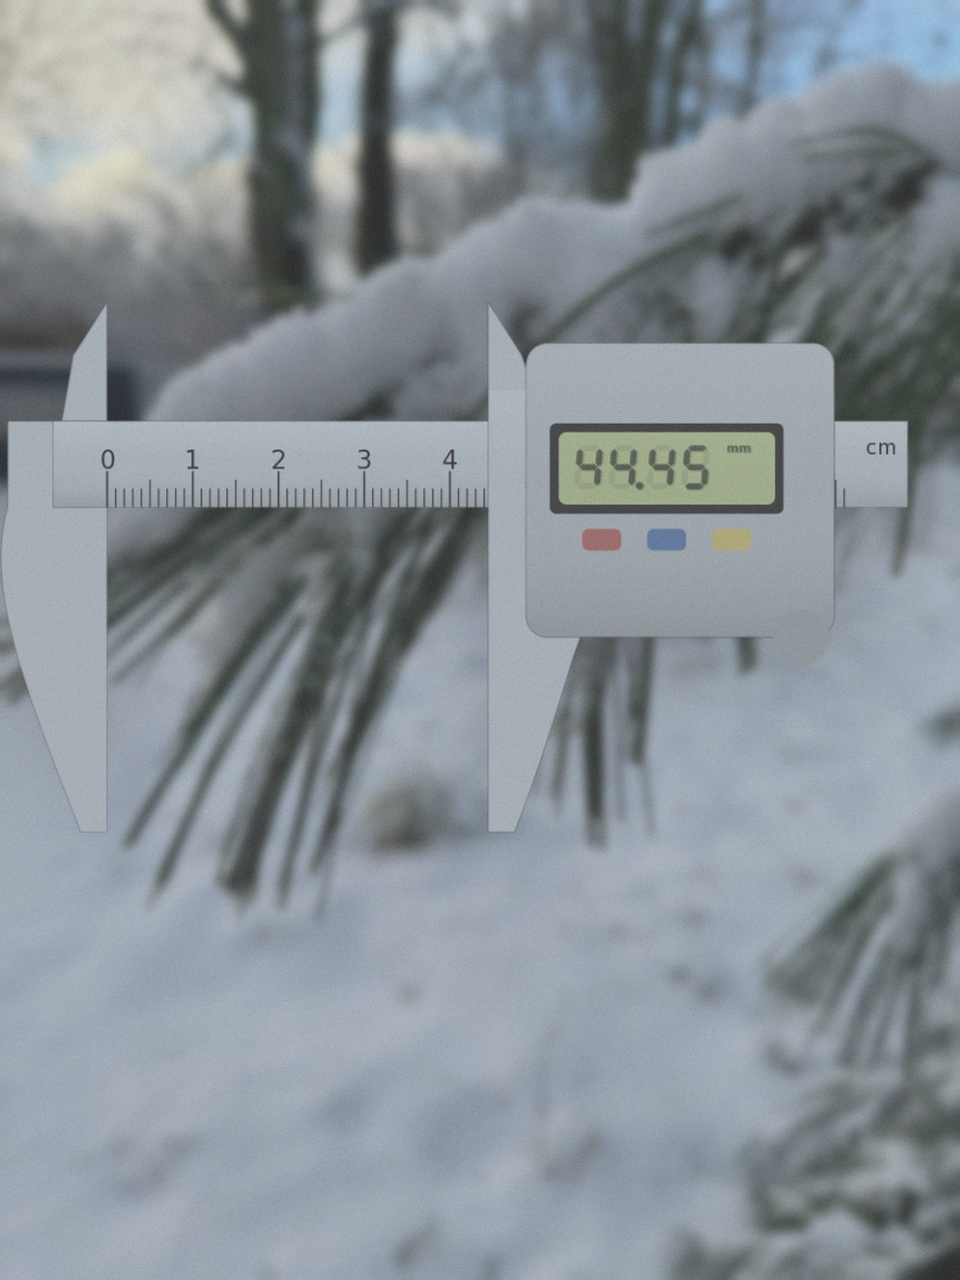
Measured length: 44.45 mm
